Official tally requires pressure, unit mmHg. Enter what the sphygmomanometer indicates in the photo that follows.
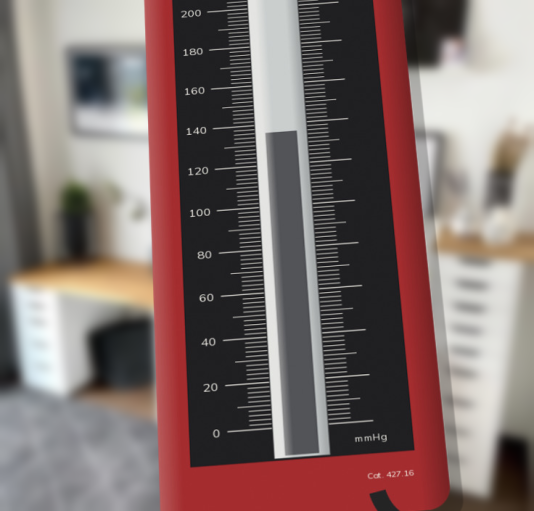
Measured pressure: 136 mmHg
